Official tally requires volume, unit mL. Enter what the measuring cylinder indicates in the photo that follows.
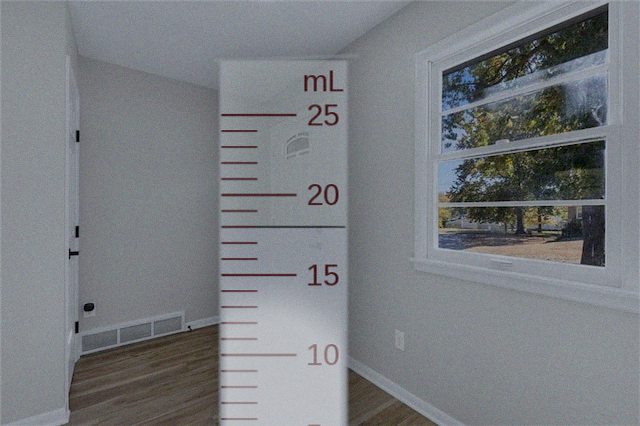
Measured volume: 18 mL
